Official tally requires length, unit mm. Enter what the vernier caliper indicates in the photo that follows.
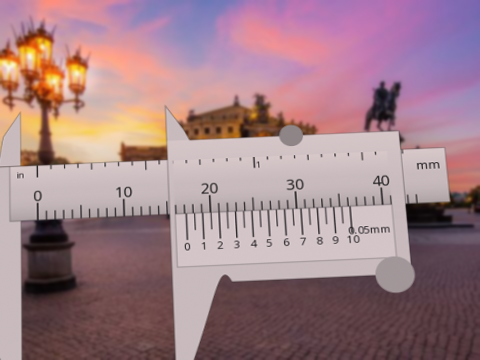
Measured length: 17.2 mm
